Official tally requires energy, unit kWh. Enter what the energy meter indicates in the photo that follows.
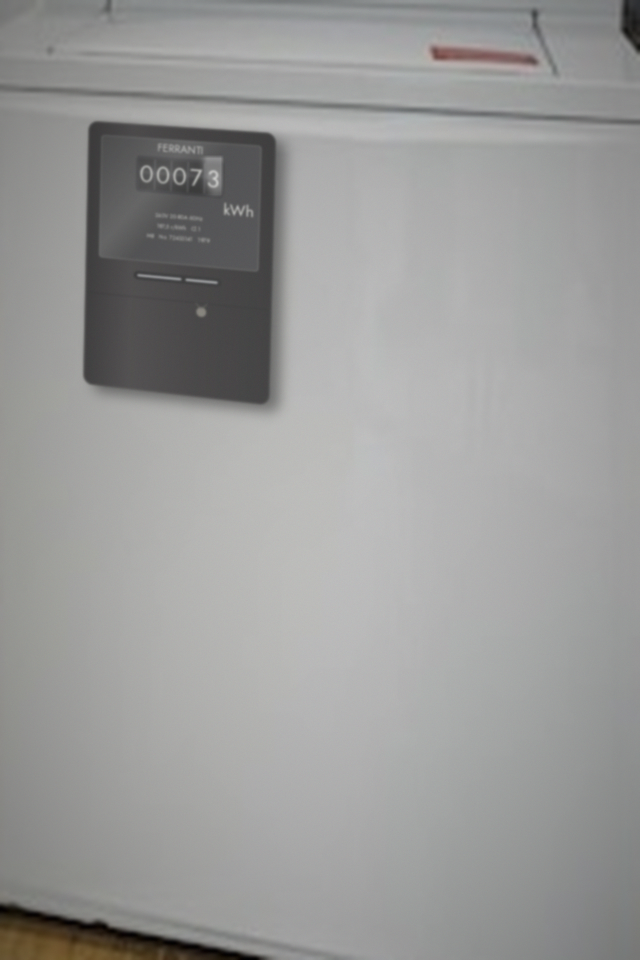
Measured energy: 73 kWh
